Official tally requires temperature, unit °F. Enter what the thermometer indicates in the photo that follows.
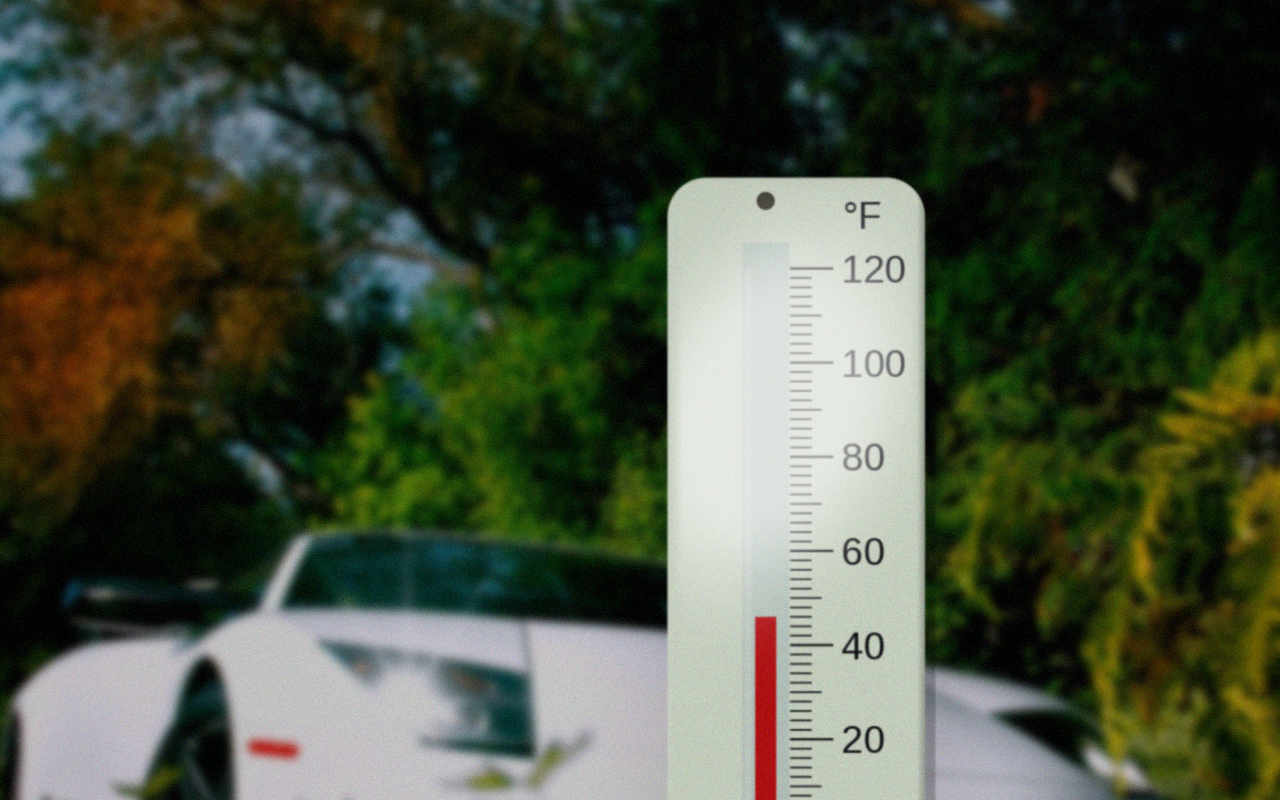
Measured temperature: 46 °F
